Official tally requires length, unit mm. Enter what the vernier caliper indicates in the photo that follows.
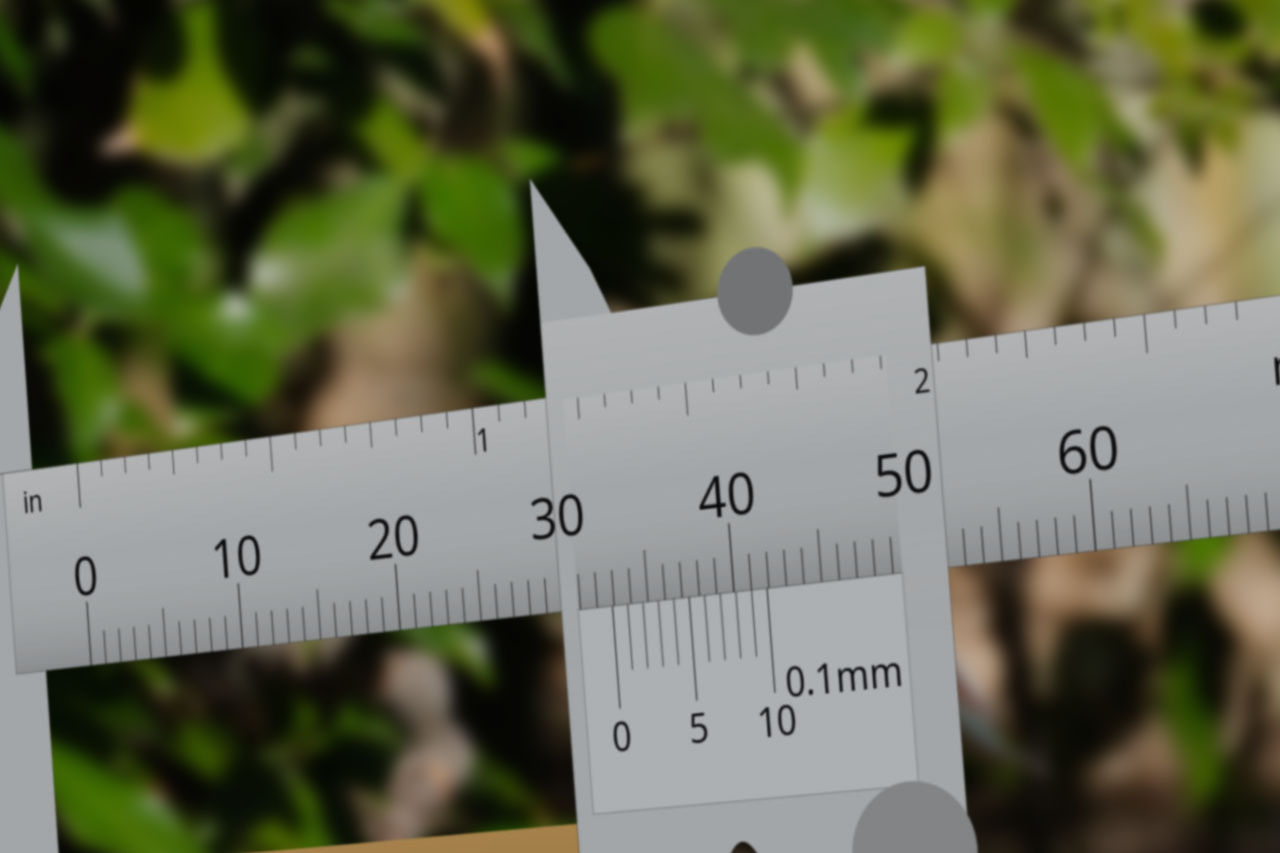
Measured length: 32.9 mm
